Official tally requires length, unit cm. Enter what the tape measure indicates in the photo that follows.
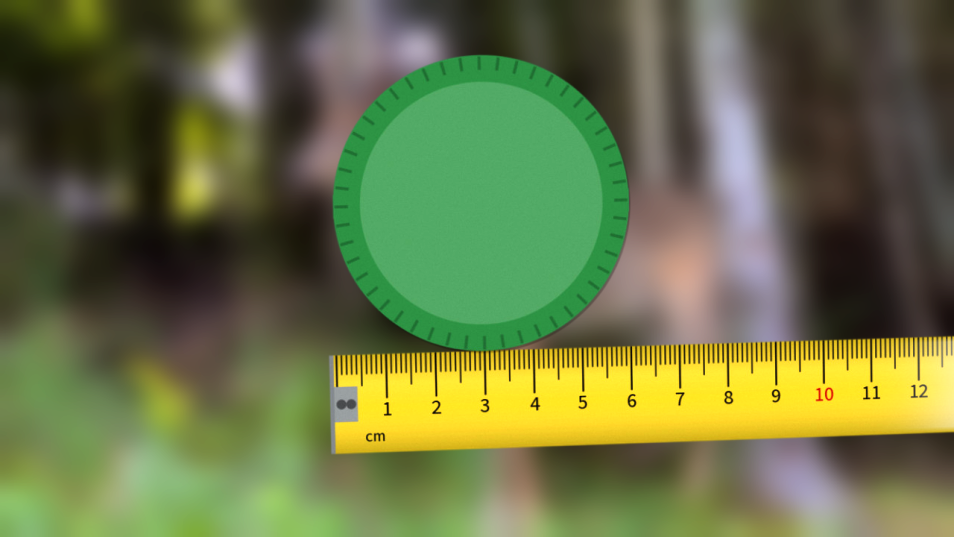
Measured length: 6 cm
